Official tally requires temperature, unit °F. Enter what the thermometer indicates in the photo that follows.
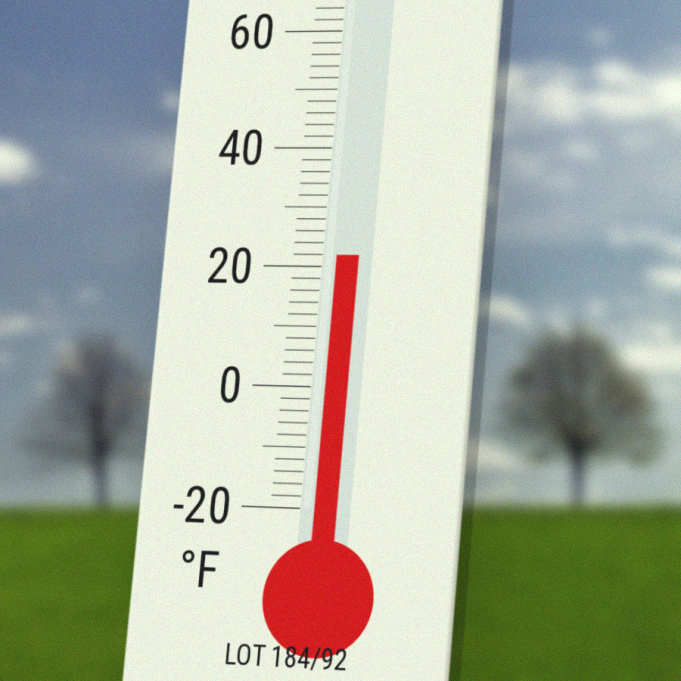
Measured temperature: 22 °F
